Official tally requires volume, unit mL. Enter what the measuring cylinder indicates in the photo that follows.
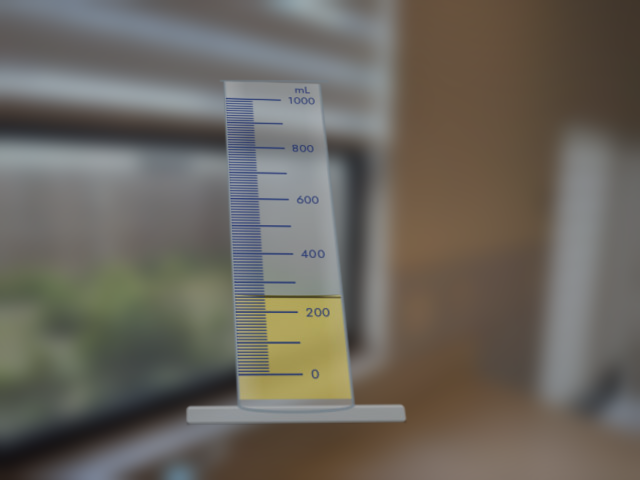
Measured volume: 250 mL
